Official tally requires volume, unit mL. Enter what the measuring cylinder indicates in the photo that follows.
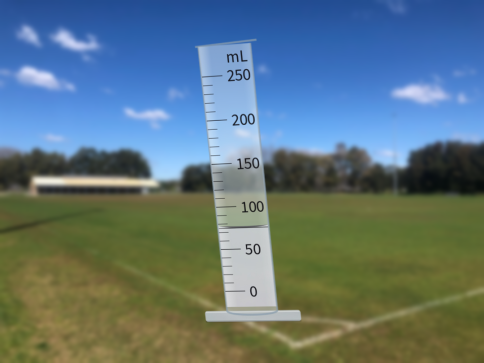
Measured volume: 75 mL
